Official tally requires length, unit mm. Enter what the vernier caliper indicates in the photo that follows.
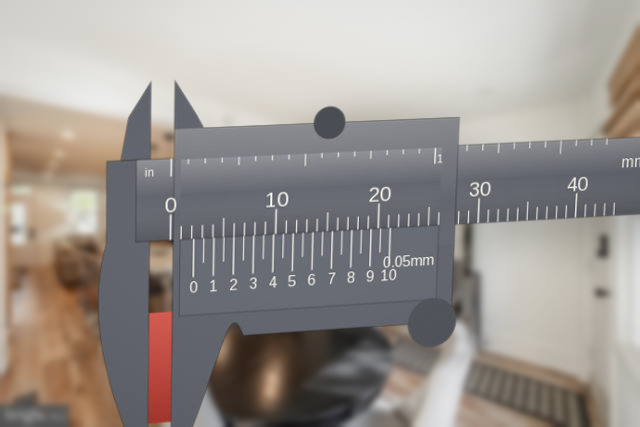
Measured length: 2.2 mm
